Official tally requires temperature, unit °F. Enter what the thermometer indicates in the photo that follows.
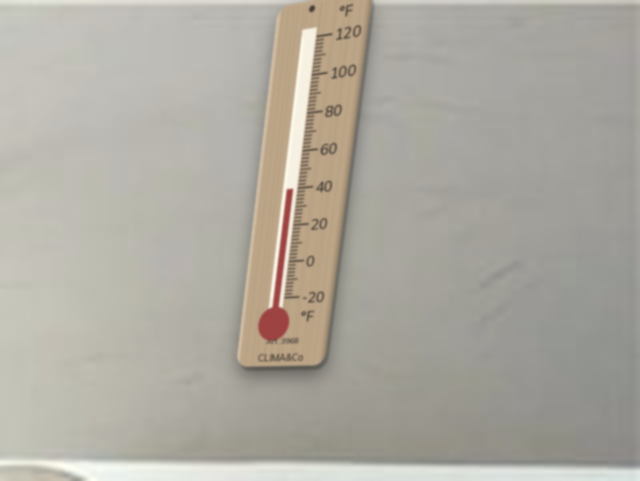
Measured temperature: 40 °F
